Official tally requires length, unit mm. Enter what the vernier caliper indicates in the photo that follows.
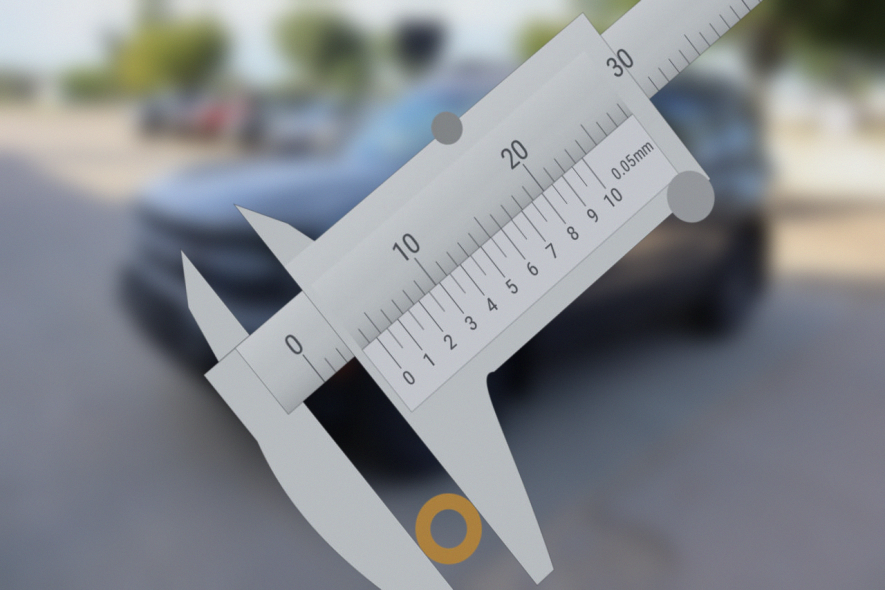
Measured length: 4.6 mm
